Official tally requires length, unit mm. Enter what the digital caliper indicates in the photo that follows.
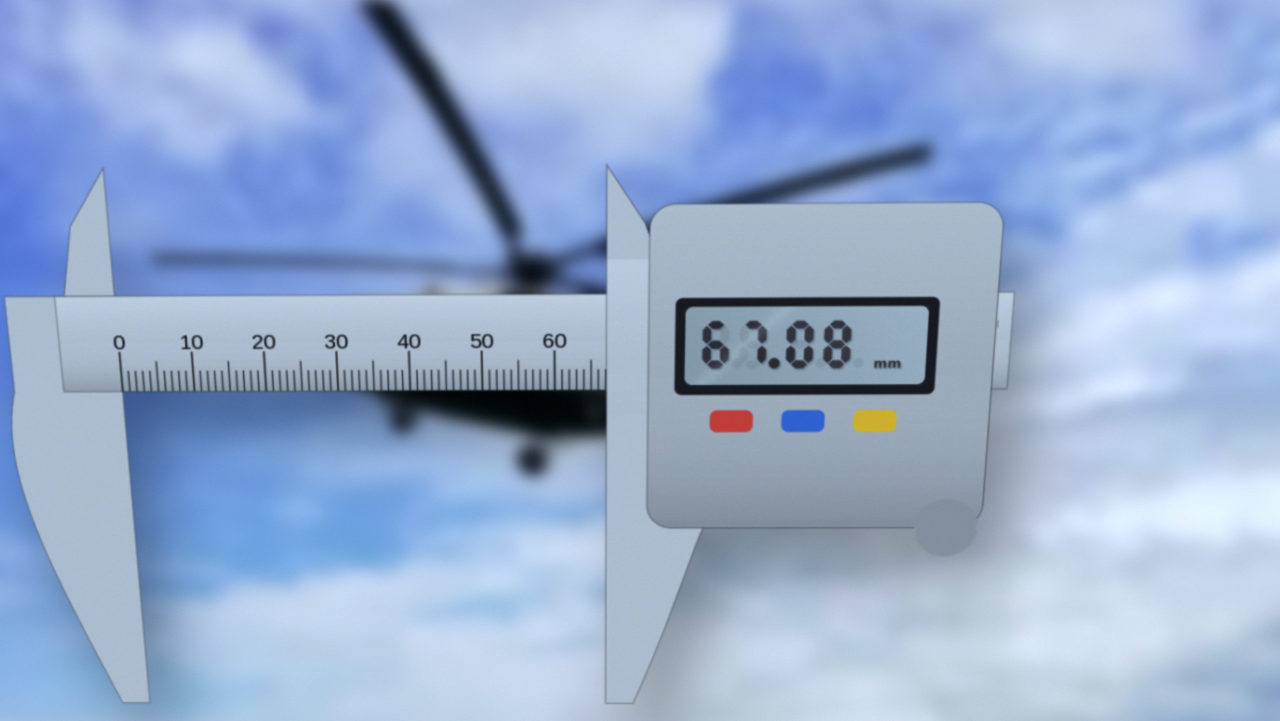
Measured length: 67.08 mm
